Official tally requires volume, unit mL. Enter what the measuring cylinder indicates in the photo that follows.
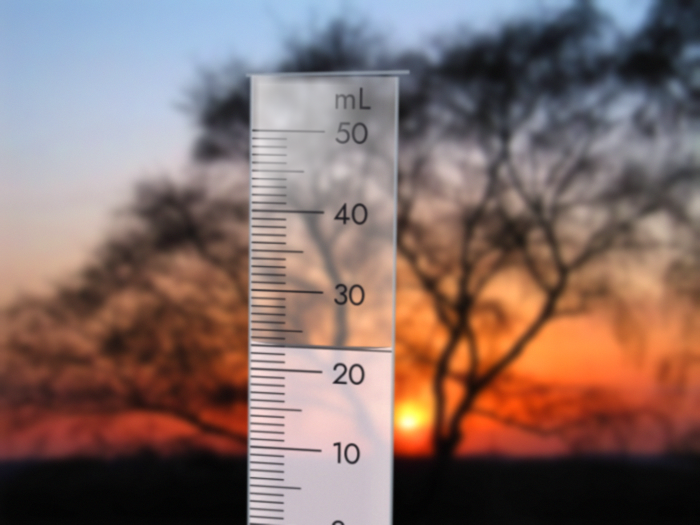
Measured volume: 23 mL
